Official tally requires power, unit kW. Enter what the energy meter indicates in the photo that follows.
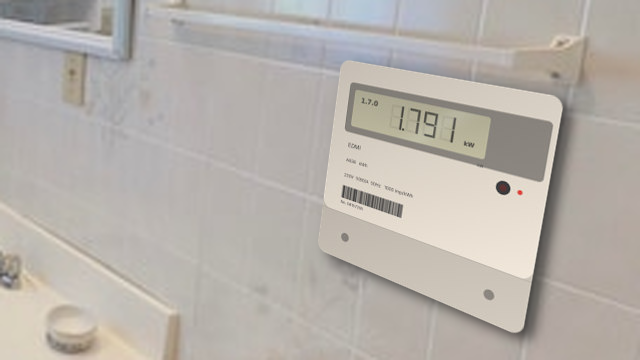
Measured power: 1.791 kW
